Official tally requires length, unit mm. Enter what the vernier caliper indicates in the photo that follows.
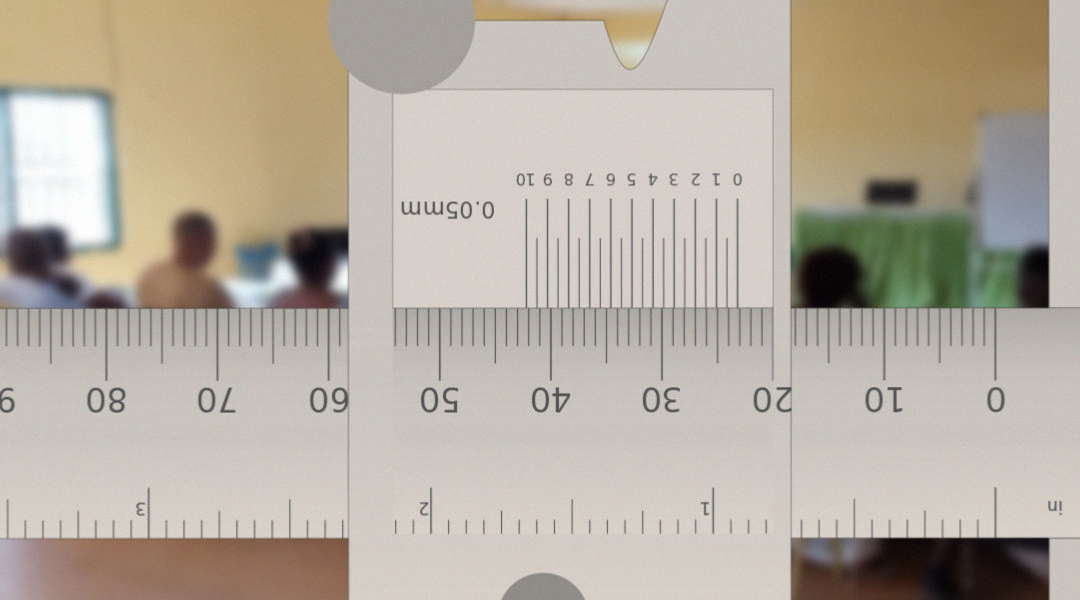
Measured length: 23.2 mm
